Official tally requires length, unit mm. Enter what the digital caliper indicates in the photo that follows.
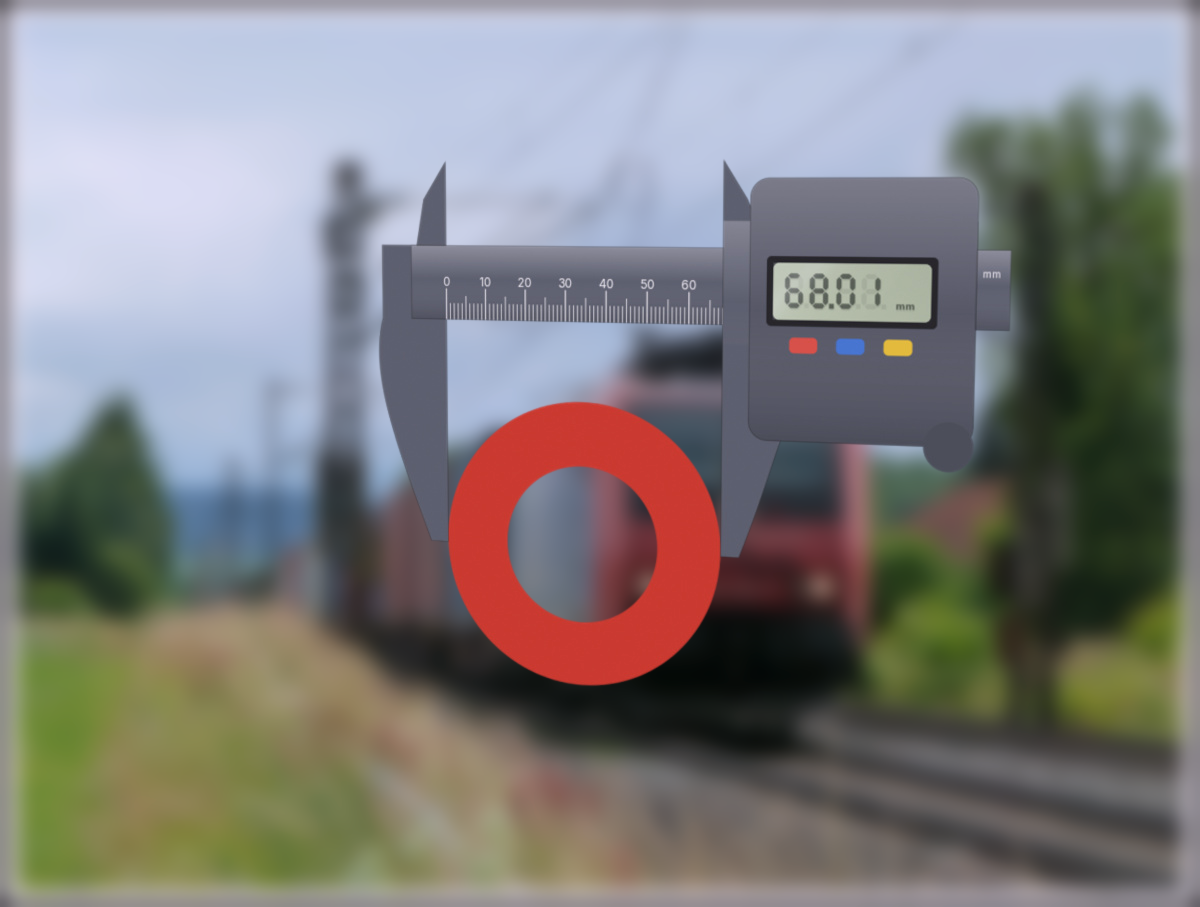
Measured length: 68.01 mm
